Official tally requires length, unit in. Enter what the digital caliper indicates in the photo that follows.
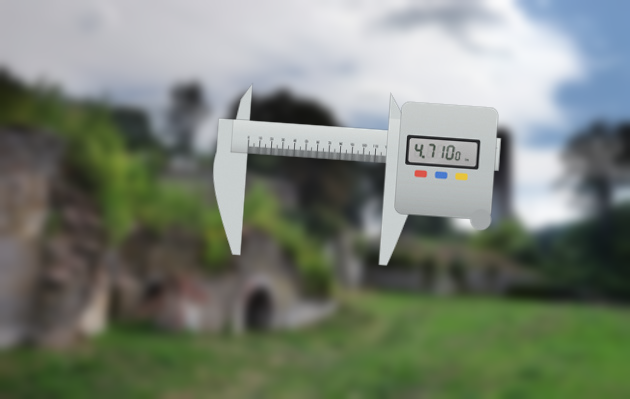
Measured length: 4.7100 in
